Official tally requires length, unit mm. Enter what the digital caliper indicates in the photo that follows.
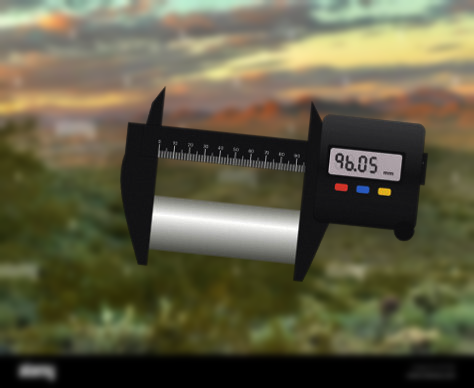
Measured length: 96.05 mm
